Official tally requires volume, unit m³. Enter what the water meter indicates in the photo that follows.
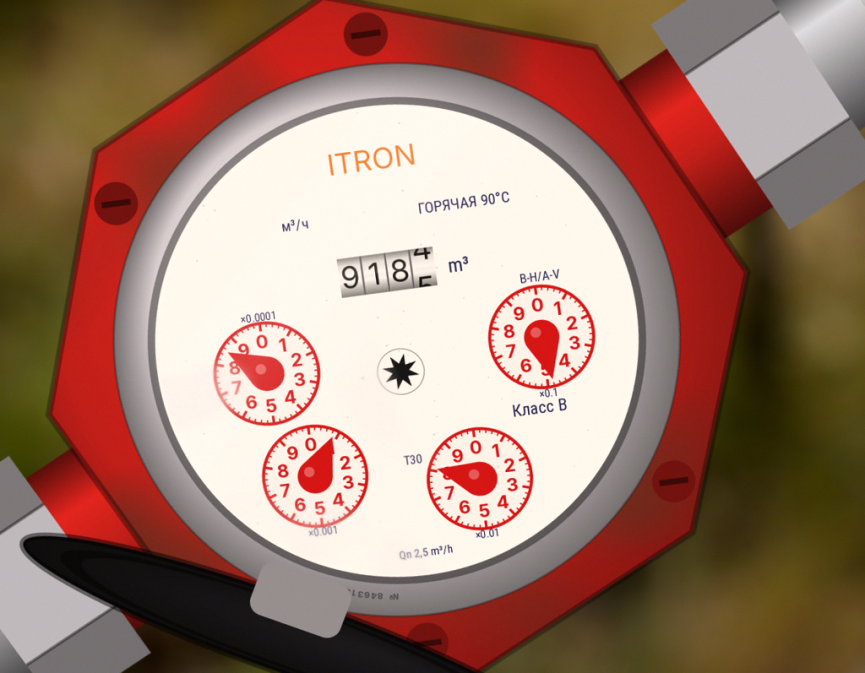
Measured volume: 9184.4808 m³
